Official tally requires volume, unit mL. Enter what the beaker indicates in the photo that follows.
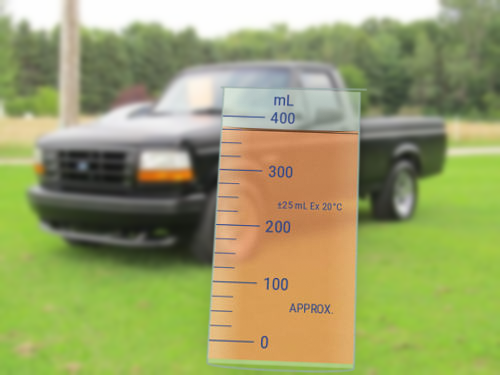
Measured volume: 375 mL
